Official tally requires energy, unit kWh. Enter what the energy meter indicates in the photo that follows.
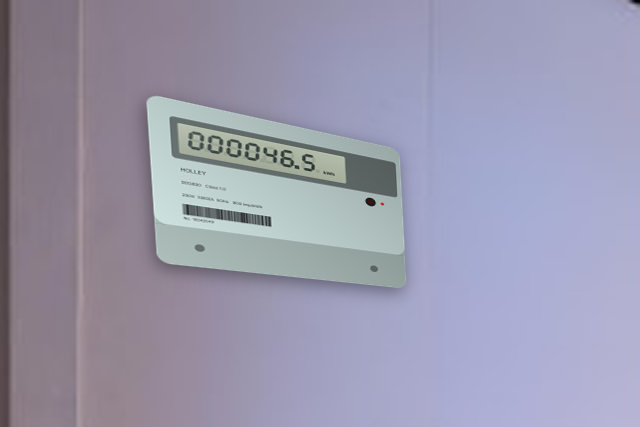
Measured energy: 46.5 kWh
